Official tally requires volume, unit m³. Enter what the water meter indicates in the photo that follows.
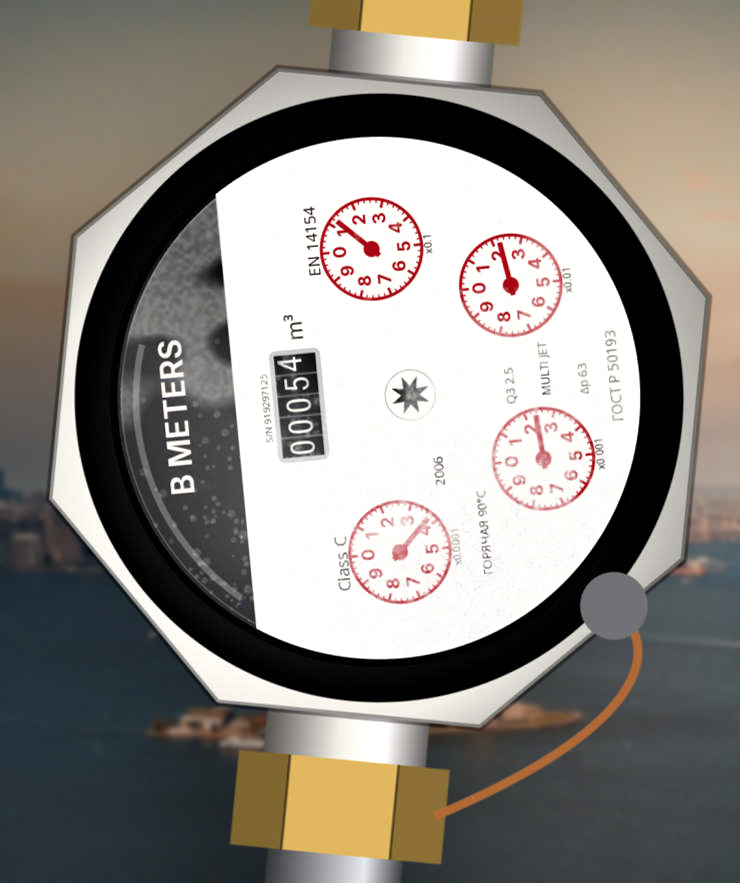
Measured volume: 54.1223 m³
